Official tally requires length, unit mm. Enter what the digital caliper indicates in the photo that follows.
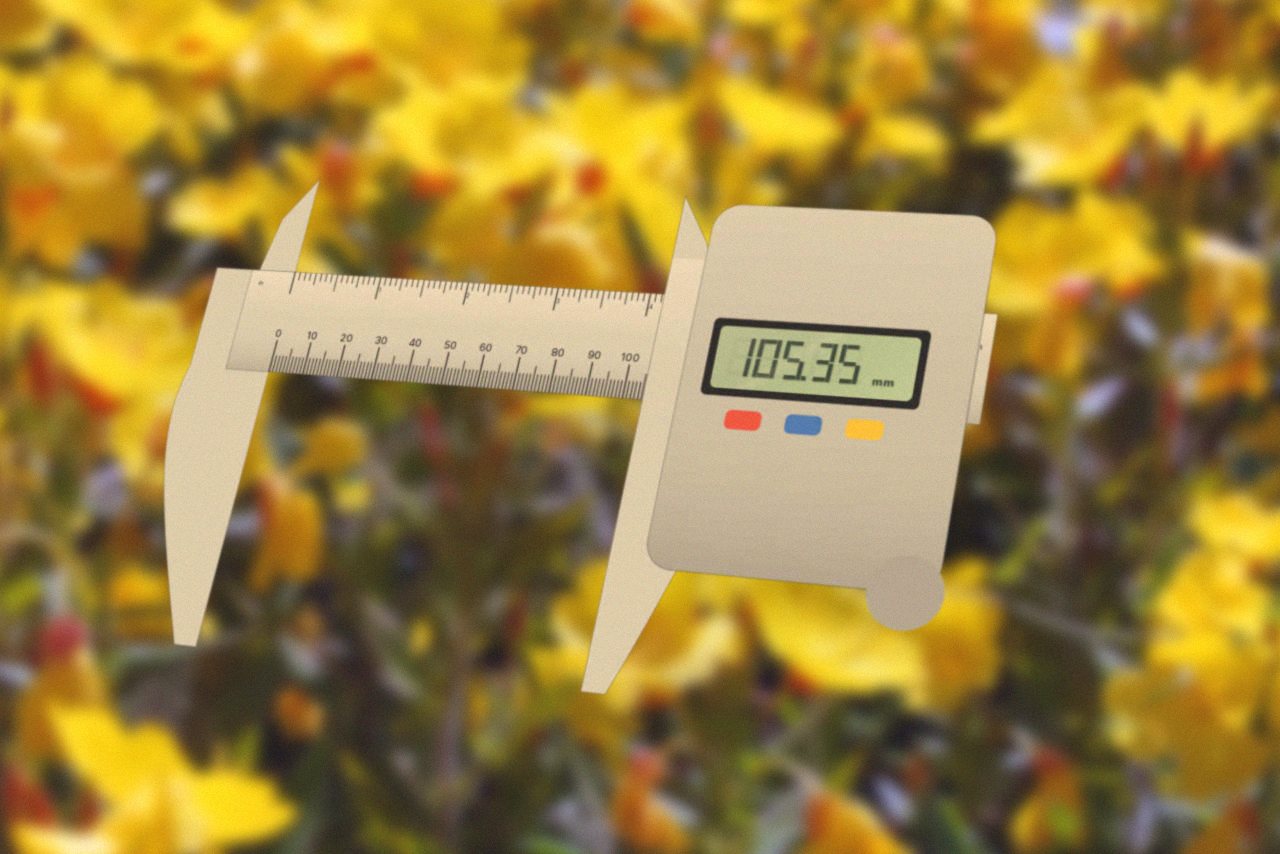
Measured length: 105.35 mm
